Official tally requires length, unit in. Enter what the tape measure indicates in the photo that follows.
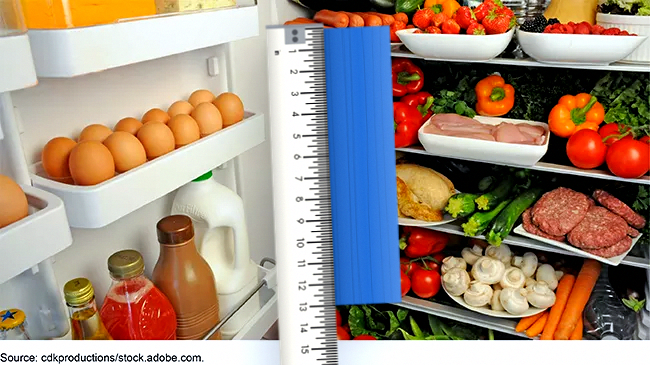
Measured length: 13 in
